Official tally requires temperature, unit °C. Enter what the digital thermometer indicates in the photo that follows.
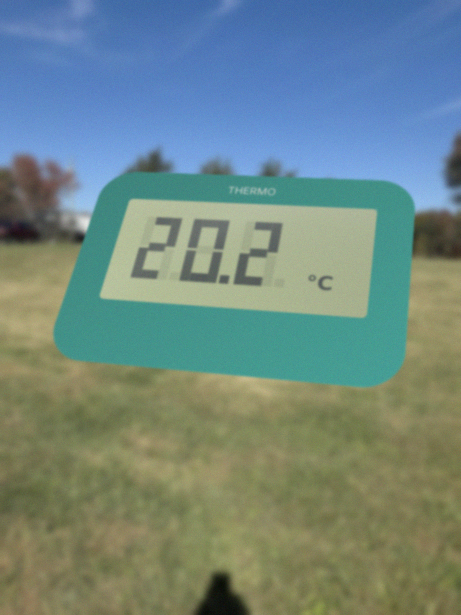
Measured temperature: 20.2 °C
